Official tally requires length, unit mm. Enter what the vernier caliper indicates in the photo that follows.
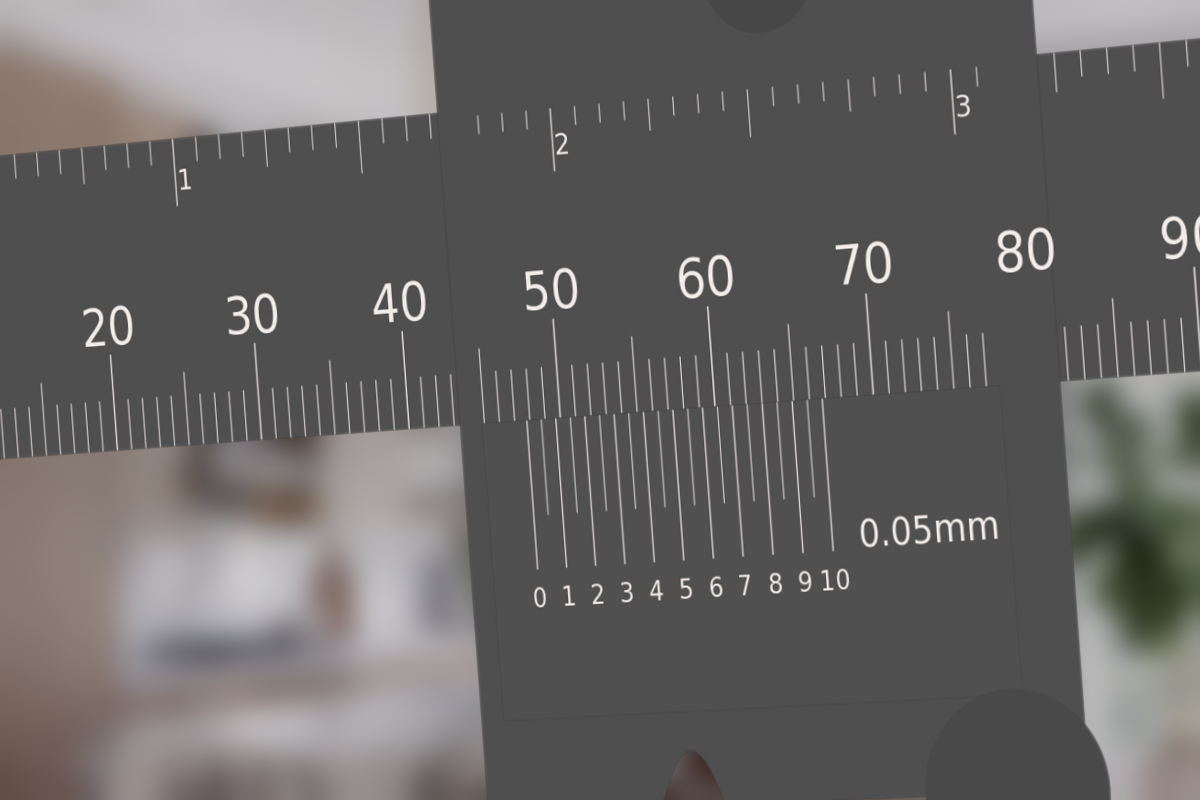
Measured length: 47.8 mm
